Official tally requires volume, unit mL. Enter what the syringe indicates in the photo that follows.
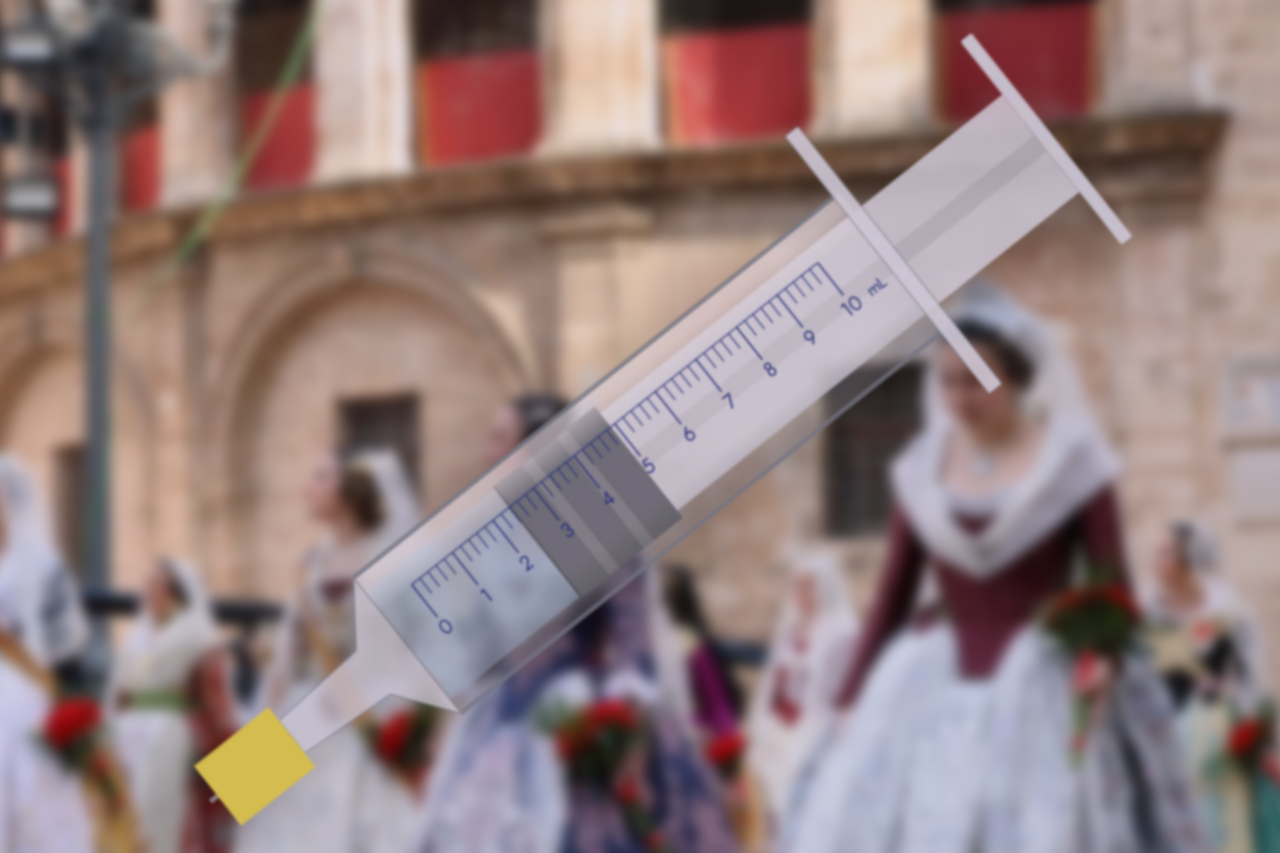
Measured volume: 2.4 mL
